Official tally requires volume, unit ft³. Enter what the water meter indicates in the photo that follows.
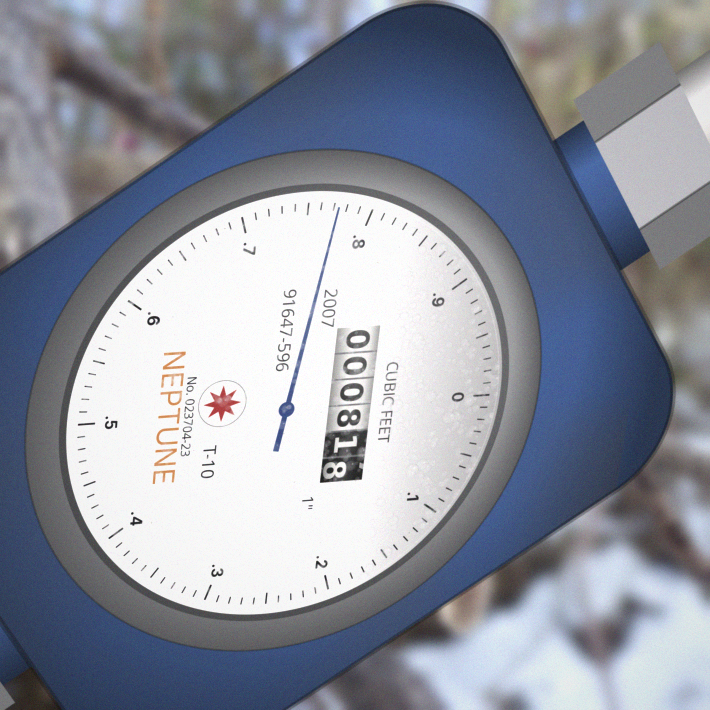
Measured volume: 817.77 ft³
